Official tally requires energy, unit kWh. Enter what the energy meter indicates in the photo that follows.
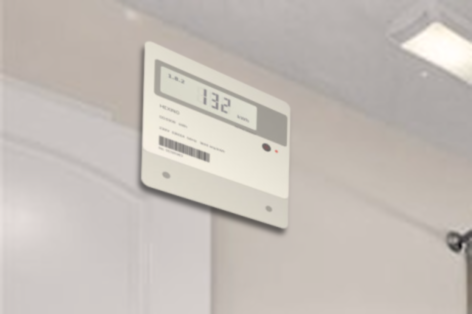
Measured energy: 132 kWh
